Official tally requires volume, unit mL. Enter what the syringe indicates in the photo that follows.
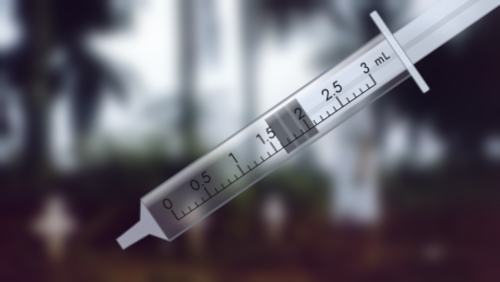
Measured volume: 1.6 mL
